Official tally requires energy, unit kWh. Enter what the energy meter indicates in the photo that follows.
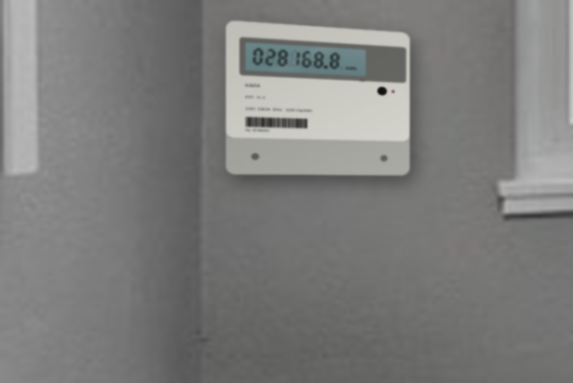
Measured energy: 28168.8 kWh
